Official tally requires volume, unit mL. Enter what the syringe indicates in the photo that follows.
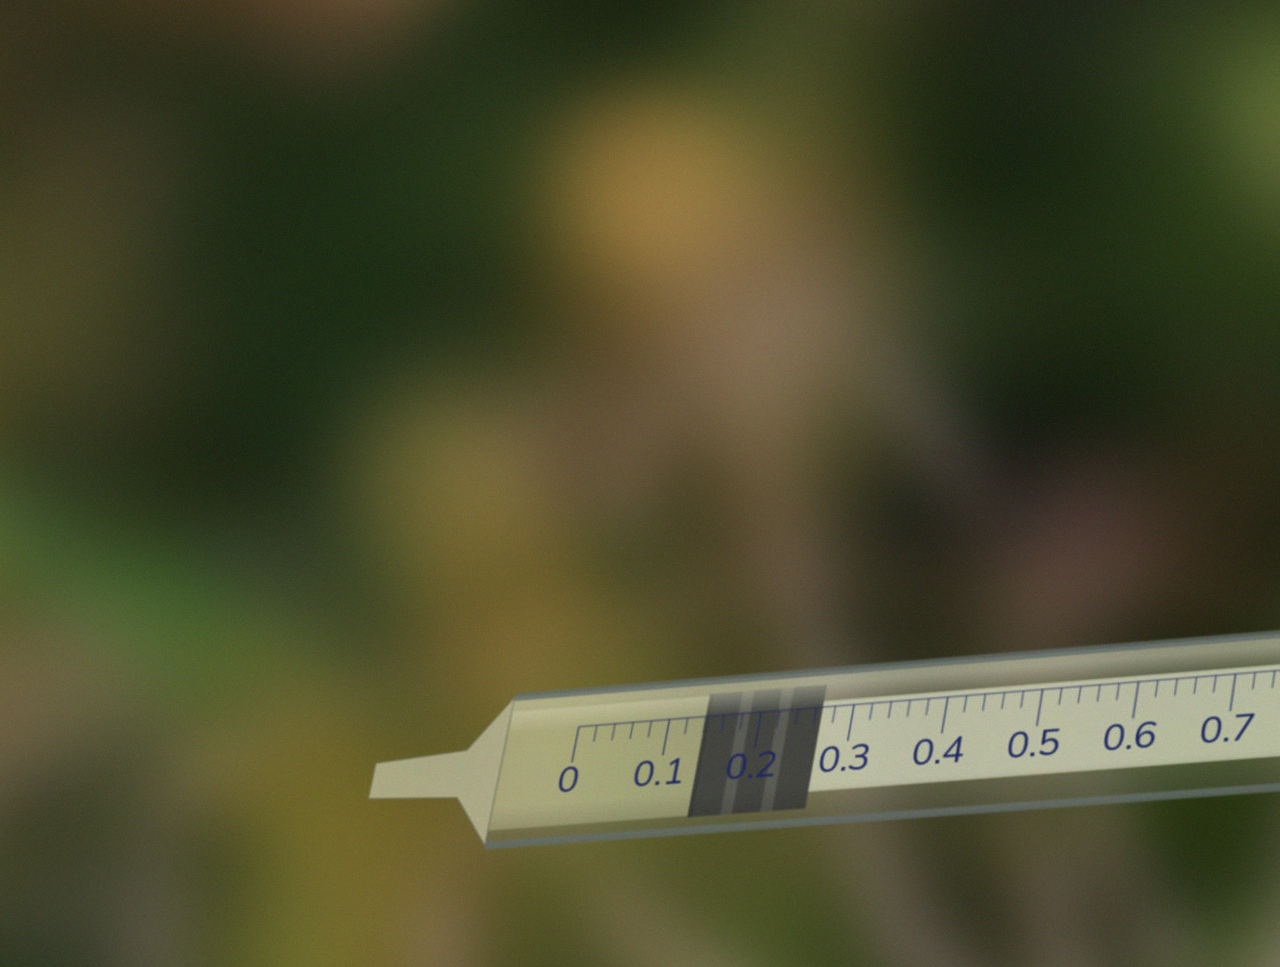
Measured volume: 0.14 mL
